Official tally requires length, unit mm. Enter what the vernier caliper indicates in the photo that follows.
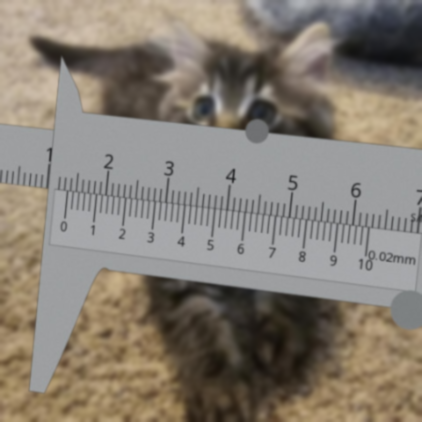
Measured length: 13.5 mm
